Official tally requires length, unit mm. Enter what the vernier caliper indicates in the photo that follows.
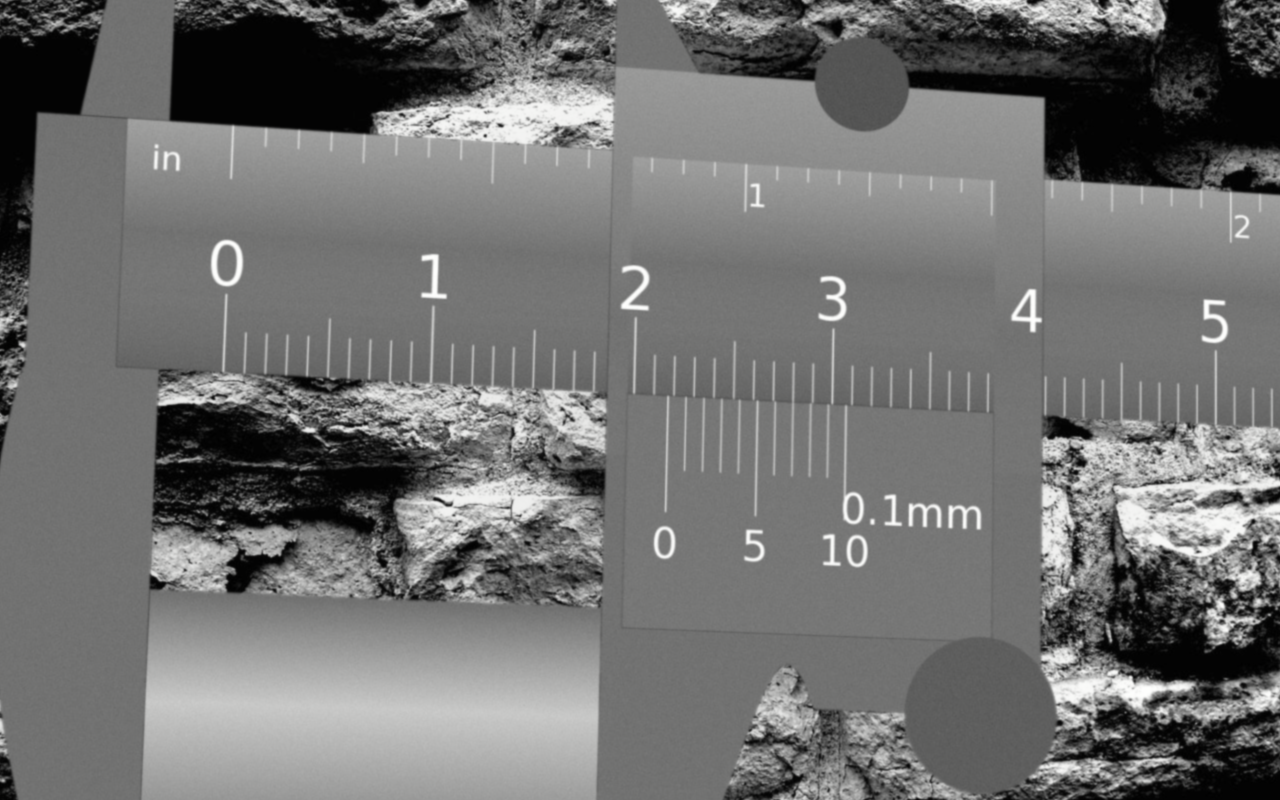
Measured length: 21.7 mm
